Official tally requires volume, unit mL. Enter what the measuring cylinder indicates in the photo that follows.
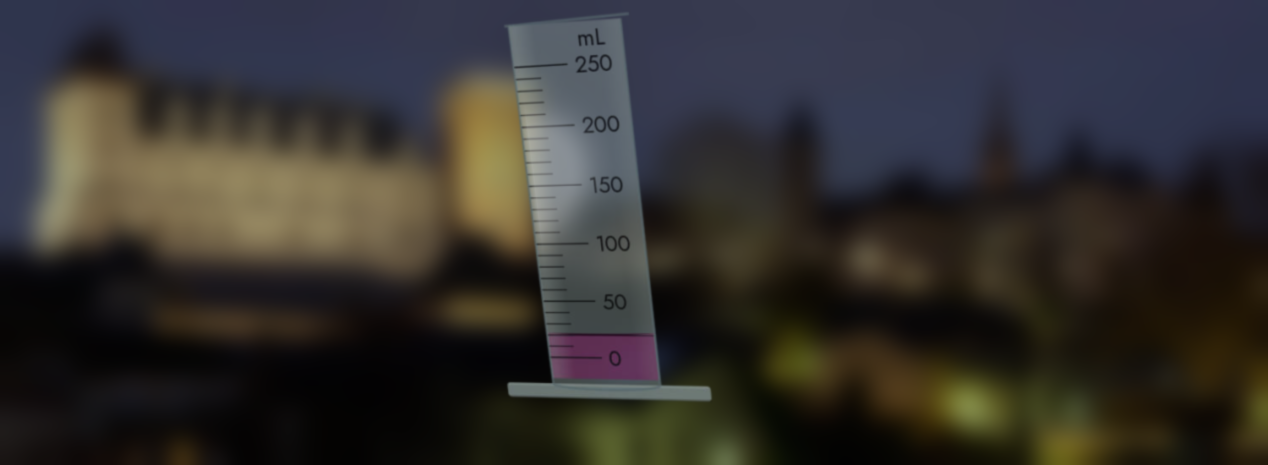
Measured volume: 20 mL
